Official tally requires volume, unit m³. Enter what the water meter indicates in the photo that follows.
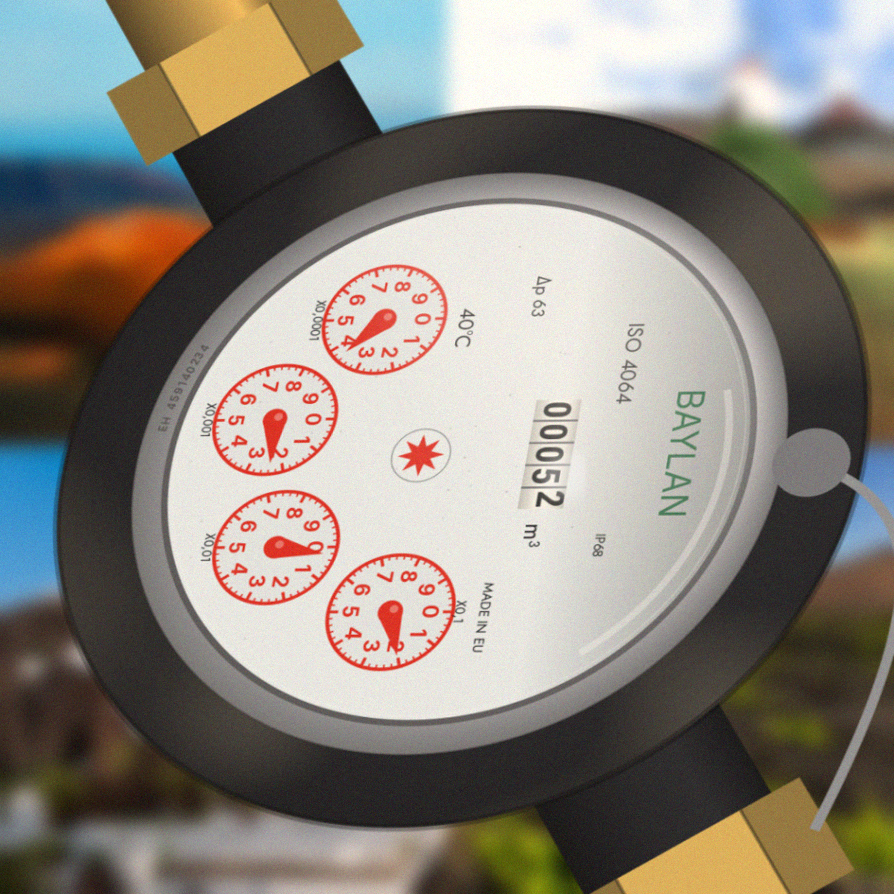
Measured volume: 52.2023 m³
